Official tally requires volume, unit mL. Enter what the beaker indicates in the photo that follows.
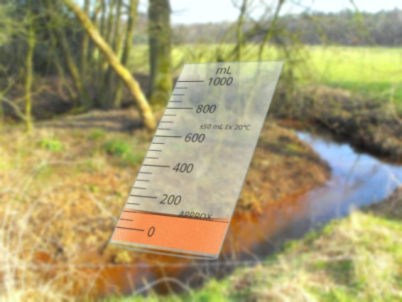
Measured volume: 100 mL
